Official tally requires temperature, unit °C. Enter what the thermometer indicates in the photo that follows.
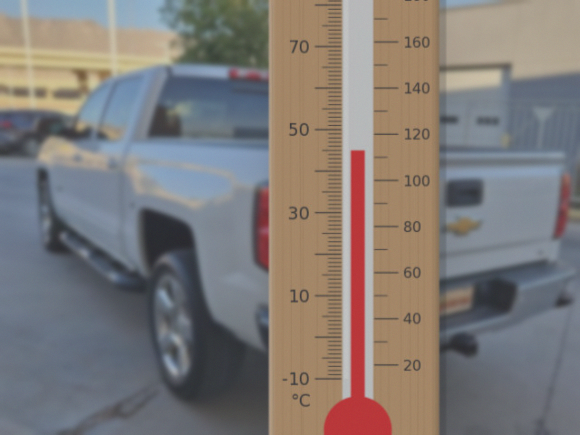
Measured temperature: 45 °C
